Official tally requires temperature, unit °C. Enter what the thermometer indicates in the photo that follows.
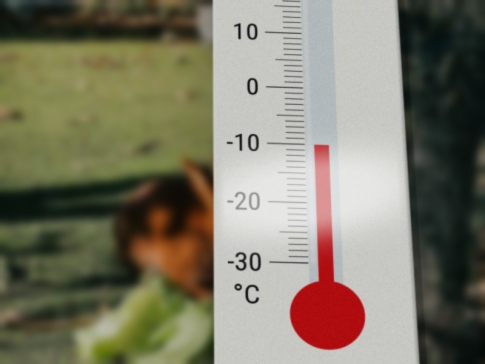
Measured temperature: -10 °C
